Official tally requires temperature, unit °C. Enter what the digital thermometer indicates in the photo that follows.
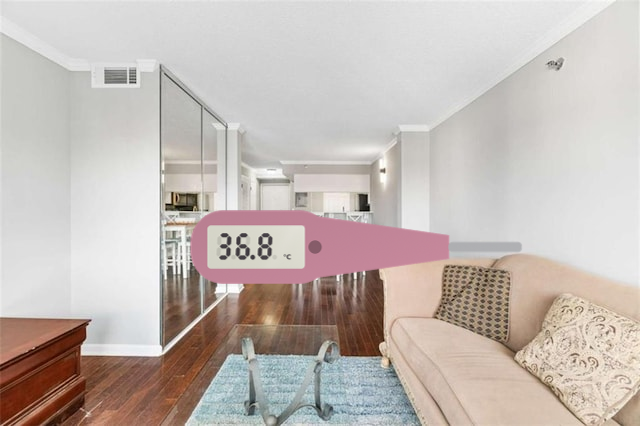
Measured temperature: 36.8 °C
